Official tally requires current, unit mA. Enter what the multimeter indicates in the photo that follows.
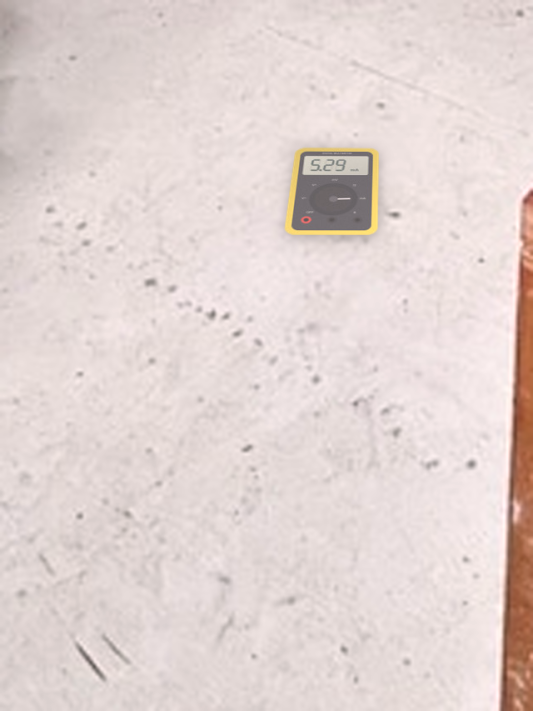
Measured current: 5.29 mA
